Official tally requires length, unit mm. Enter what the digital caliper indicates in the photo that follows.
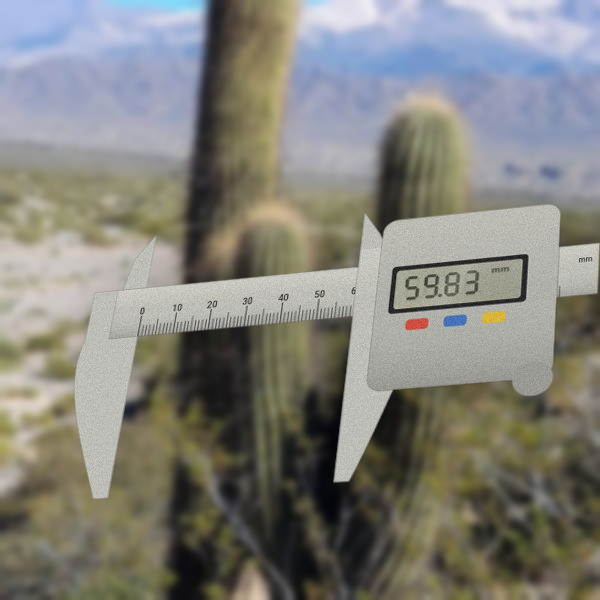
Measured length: 59.83 mm
